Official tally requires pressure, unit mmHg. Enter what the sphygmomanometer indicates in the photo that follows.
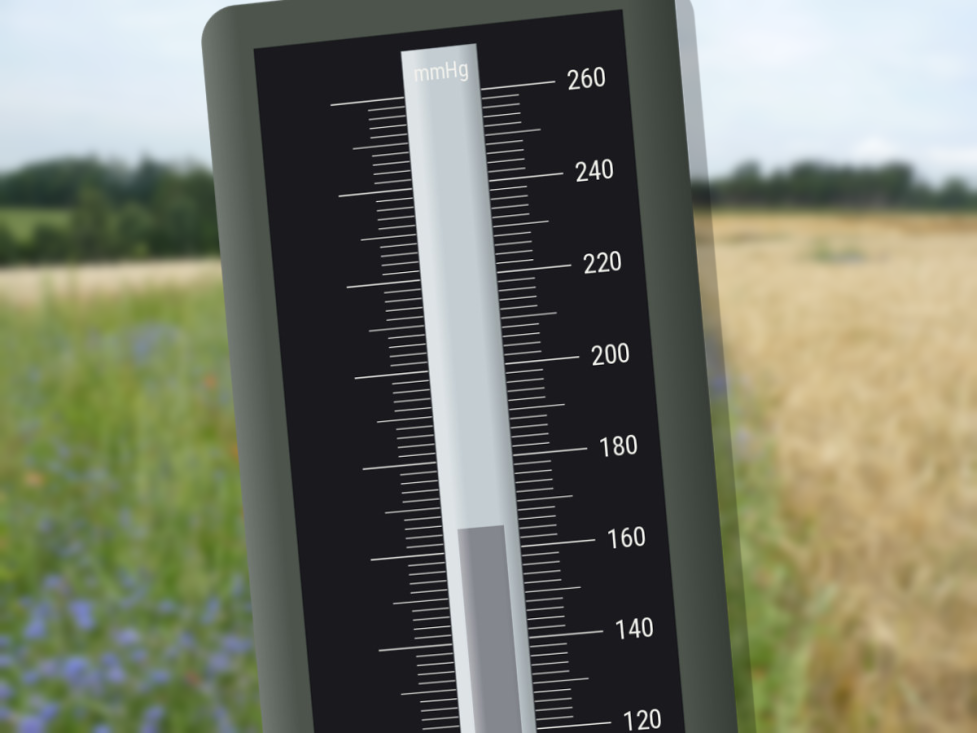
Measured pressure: 165 mmHg
